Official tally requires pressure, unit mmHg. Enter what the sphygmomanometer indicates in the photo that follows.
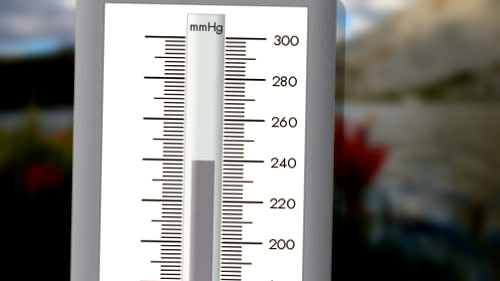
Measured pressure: 240 mmHg
